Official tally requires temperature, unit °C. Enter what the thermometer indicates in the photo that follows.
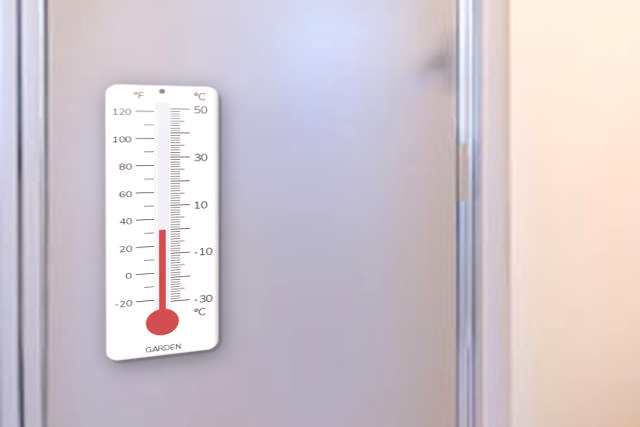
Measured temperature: 0 °C
